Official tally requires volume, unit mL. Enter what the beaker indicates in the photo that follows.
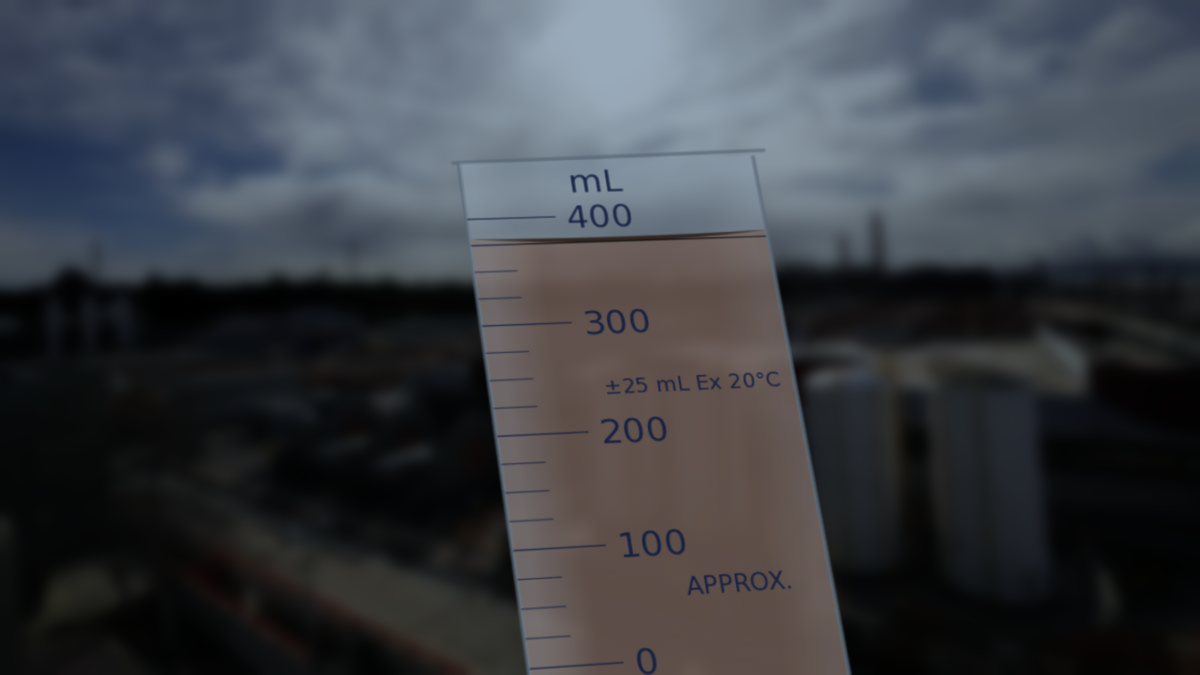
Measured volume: 375 mL
